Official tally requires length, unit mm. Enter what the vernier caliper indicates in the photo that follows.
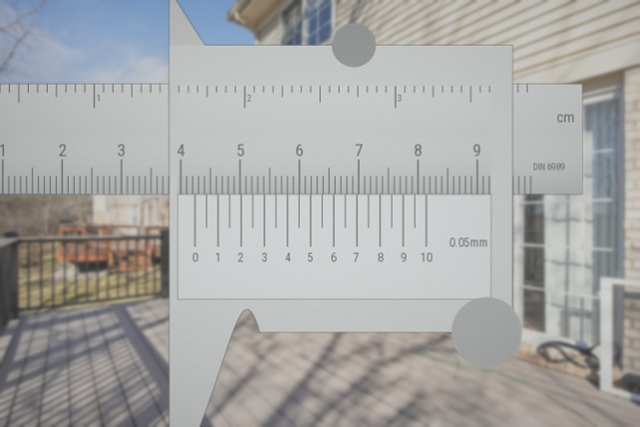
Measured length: 42.4 mm
